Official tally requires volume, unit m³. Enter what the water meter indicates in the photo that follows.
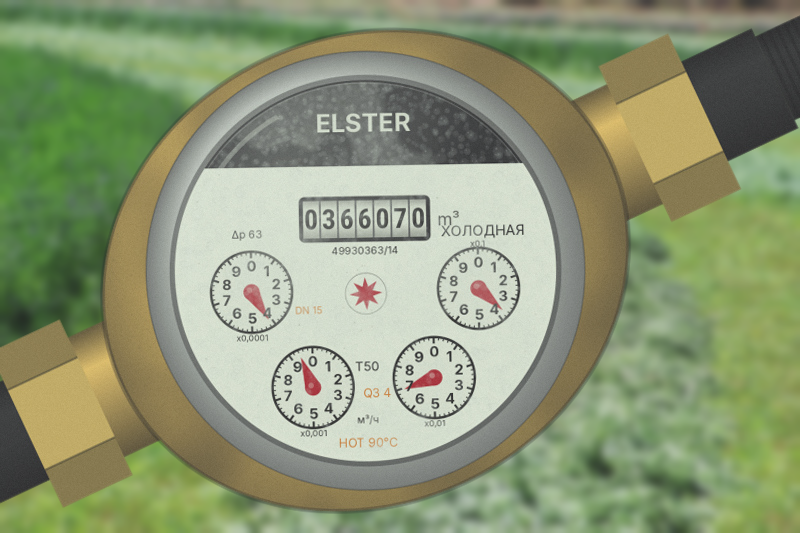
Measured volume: 366070.3694 m³
